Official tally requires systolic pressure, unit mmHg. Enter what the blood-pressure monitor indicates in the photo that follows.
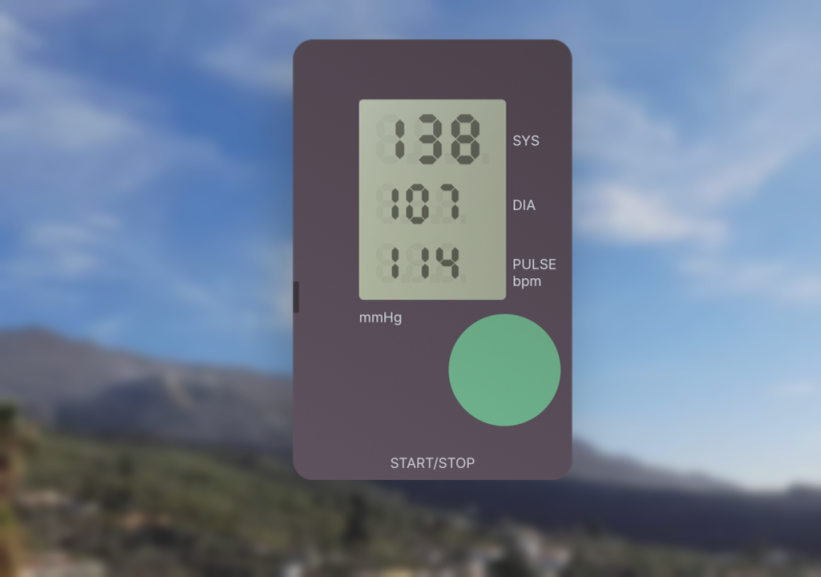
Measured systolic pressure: 138 mmHg
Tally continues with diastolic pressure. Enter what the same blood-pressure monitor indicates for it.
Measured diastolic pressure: 107 mmHg
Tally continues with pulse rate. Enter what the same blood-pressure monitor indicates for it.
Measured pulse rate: 114 bpm
